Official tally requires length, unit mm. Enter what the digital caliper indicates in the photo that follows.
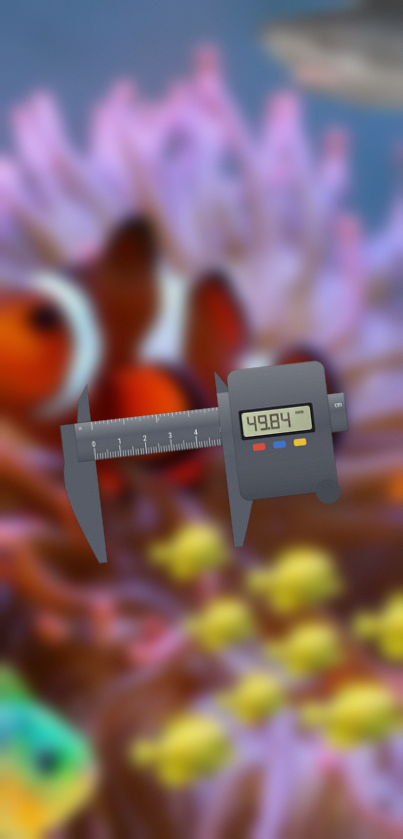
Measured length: 49.84 mm
